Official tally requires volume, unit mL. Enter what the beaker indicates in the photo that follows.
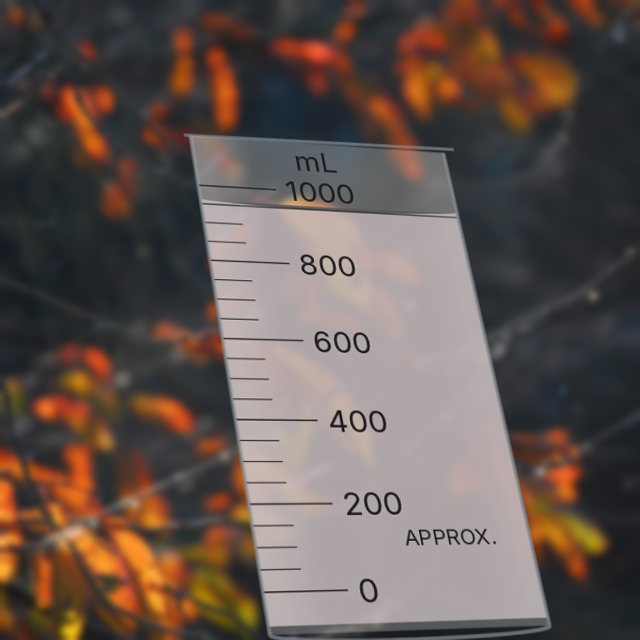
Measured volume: 950 mL
